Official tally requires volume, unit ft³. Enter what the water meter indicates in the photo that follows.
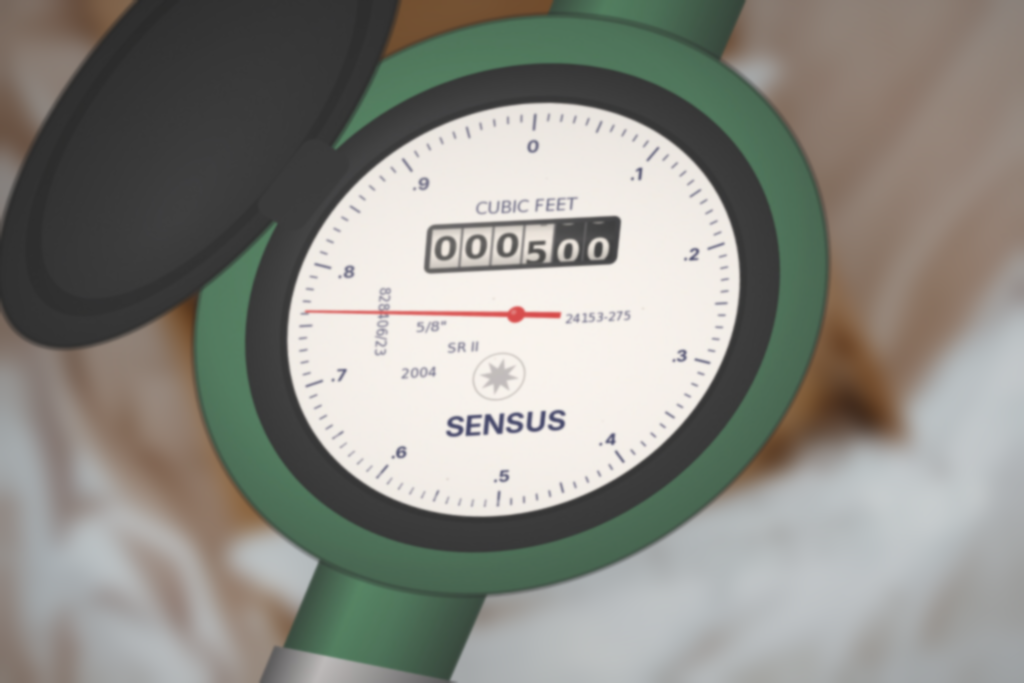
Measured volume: 499.76 ft³
